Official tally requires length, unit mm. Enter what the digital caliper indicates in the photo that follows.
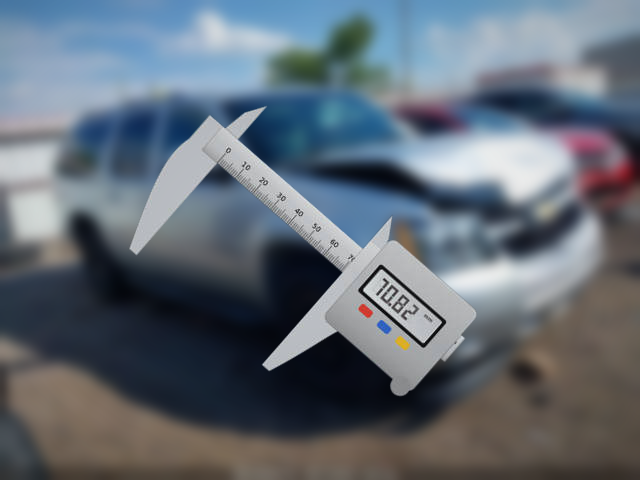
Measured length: 70.82 mm
